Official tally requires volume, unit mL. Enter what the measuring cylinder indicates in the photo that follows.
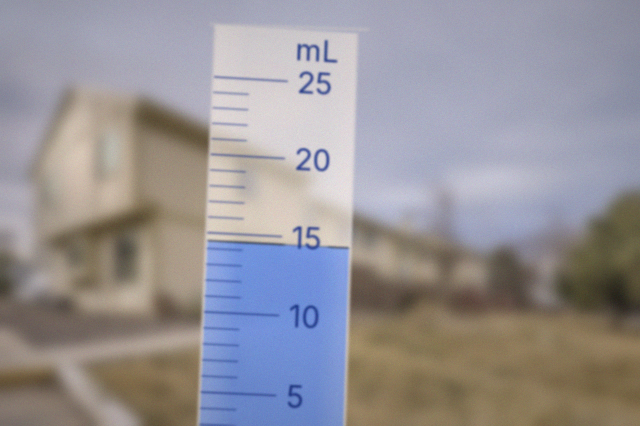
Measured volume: 14.5 mL
